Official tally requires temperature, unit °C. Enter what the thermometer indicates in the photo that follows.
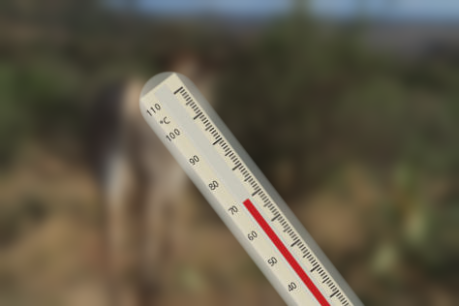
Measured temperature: 70 °C
